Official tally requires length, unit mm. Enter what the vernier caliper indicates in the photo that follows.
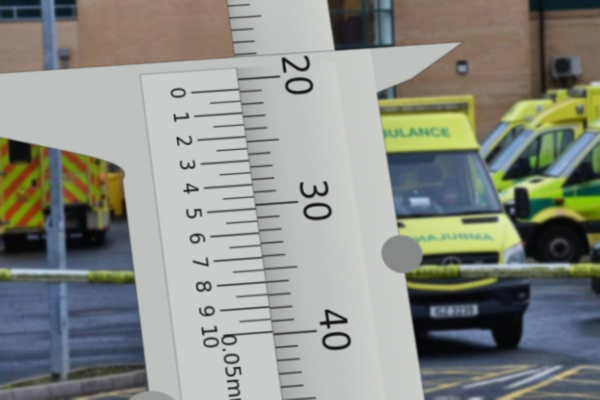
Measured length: 20.8 mm
